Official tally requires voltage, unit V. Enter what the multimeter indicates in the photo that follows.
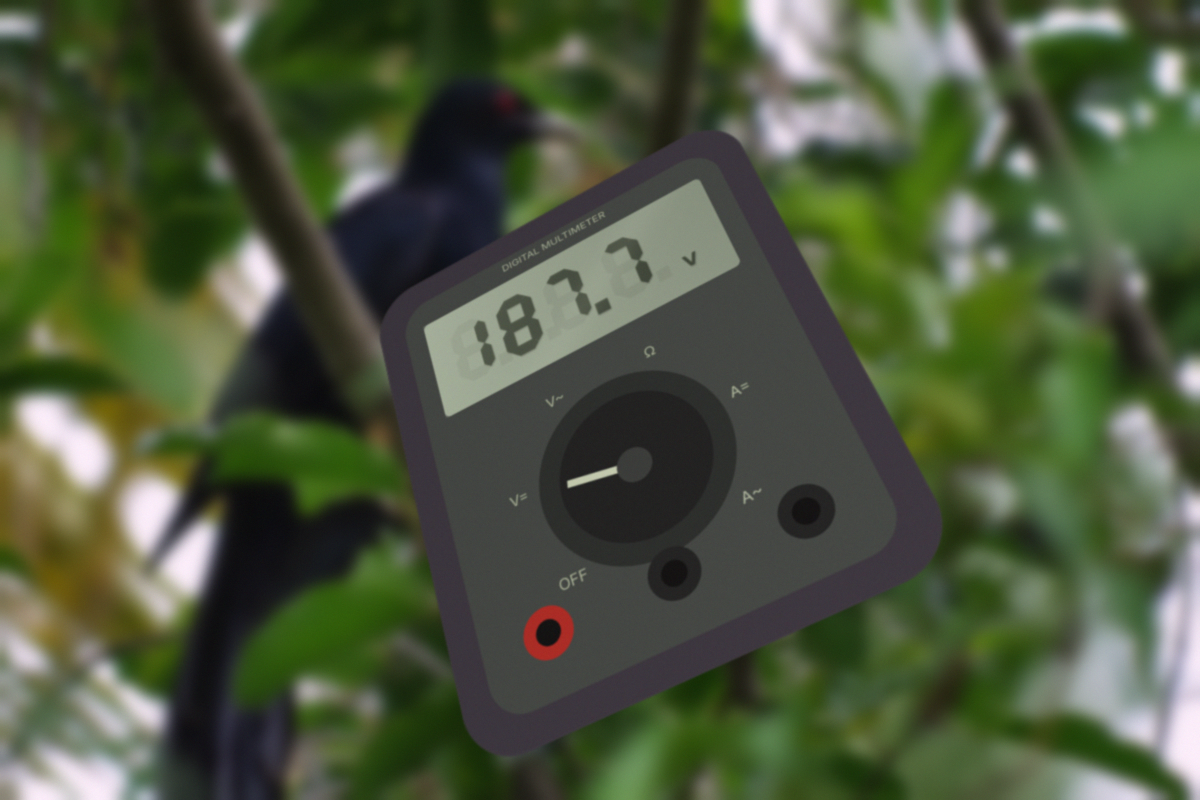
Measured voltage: 187.7 V
